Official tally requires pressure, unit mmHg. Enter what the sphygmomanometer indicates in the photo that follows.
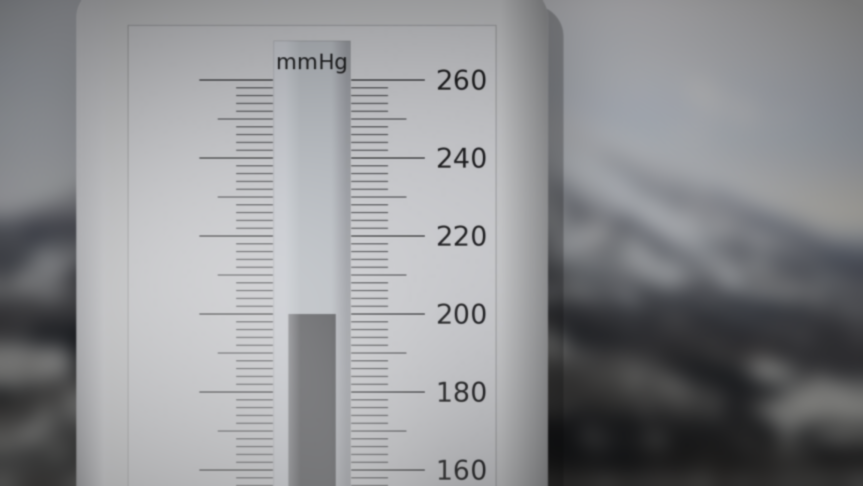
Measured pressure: 200 mmHg
